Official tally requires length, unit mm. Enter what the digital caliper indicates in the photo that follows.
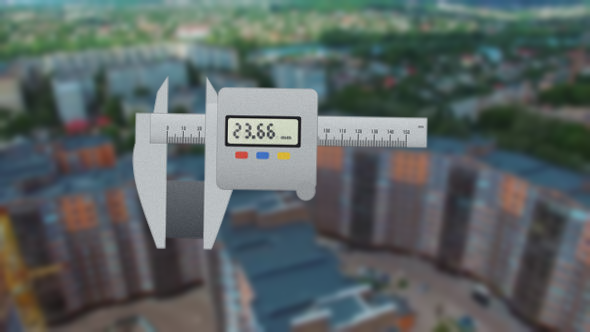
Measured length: 23.66 mm
